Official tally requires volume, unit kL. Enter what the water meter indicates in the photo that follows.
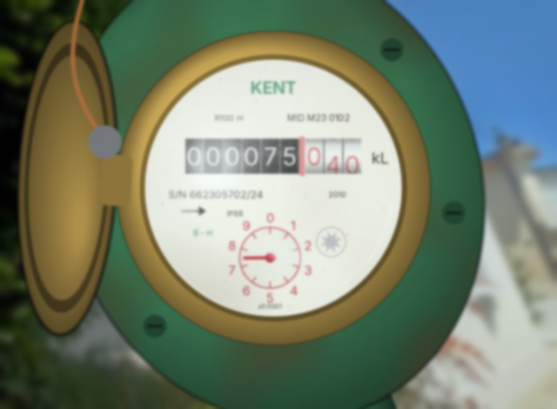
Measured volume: 75.0397 kL
